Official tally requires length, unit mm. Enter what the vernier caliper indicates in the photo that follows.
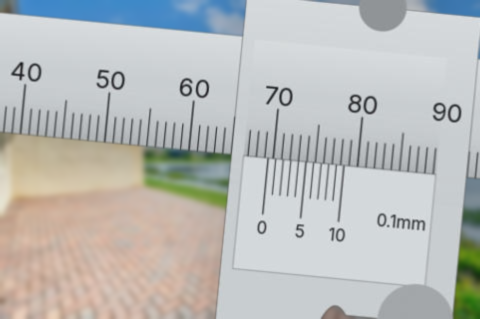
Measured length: 69.4 mm
